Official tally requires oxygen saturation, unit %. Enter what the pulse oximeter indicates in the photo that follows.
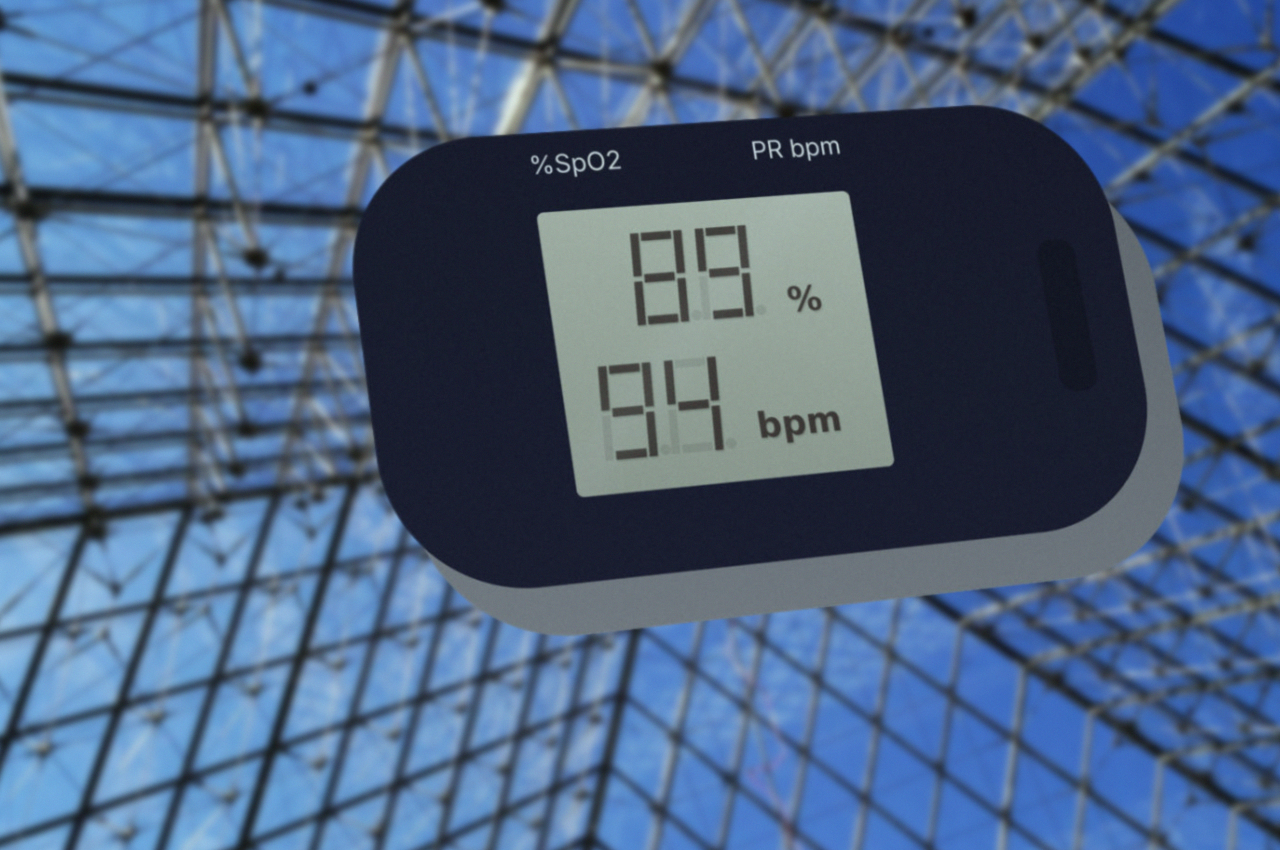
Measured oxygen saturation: 89 %
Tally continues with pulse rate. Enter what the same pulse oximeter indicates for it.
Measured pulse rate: 94 bpm
